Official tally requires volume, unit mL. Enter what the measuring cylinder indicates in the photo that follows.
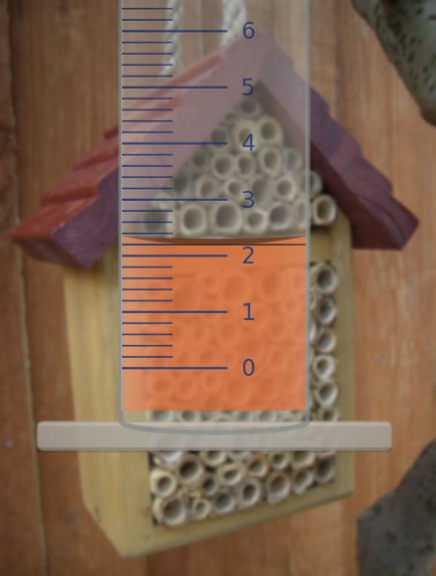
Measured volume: 2.2 mL
